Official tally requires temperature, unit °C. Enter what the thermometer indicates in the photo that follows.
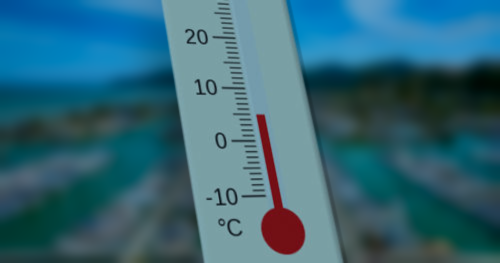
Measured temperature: 5 °C
